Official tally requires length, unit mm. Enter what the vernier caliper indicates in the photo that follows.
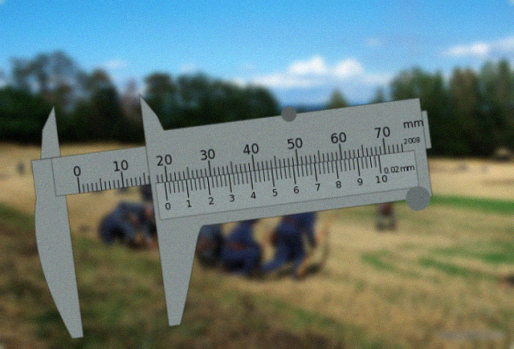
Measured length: 19.5 mm
